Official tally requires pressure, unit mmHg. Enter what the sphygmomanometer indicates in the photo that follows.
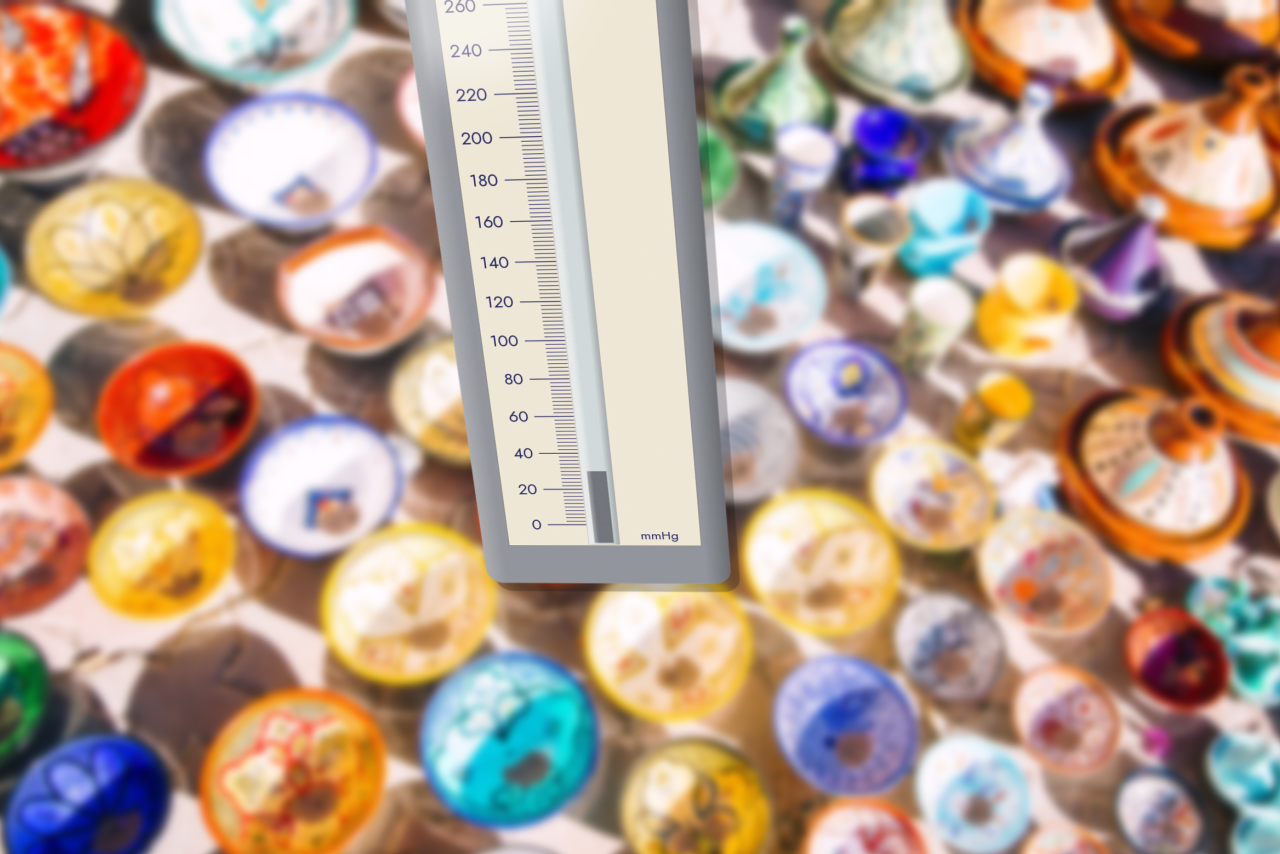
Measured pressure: 30 mmHg
